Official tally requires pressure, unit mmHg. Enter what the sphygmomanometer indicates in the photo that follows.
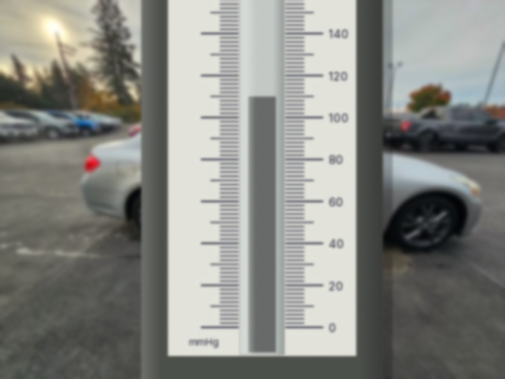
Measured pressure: 110 mmHg
